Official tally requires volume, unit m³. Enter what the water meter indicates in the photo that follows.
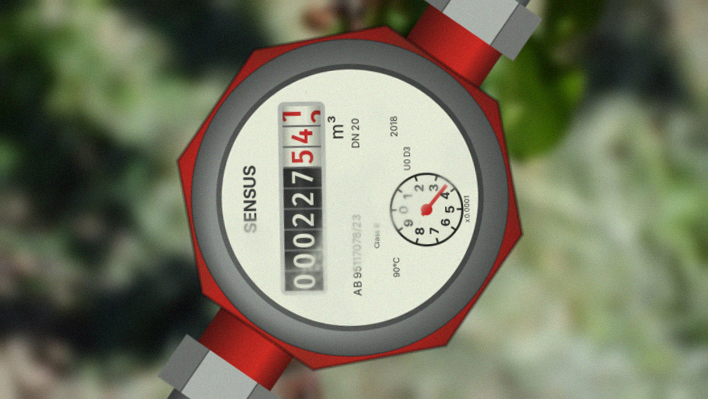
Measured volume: 227.5413 m³
